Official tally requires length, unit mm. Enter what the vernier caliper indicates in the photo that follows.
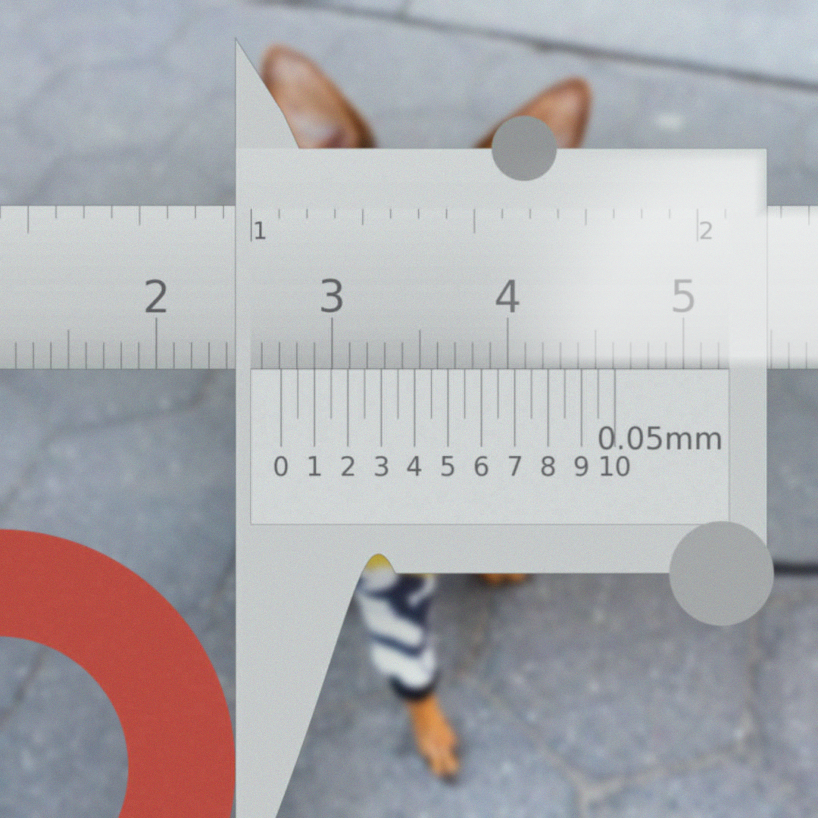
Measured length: 27.1 mm
